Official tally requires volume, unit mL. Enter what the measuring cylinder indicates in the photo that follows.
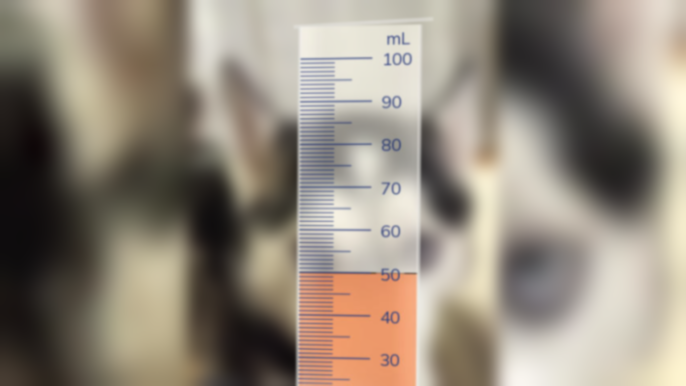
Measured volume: 50 mL
